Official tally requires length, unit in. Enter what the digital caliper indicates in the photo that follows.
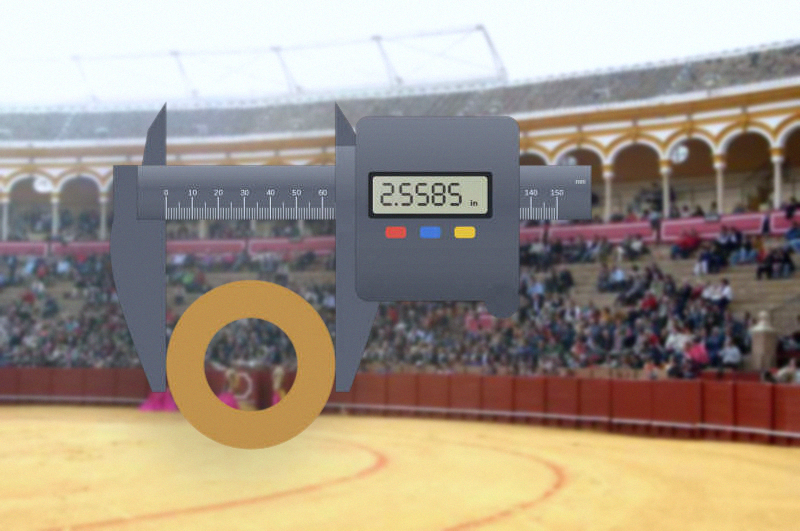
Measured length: 2.5585 in
